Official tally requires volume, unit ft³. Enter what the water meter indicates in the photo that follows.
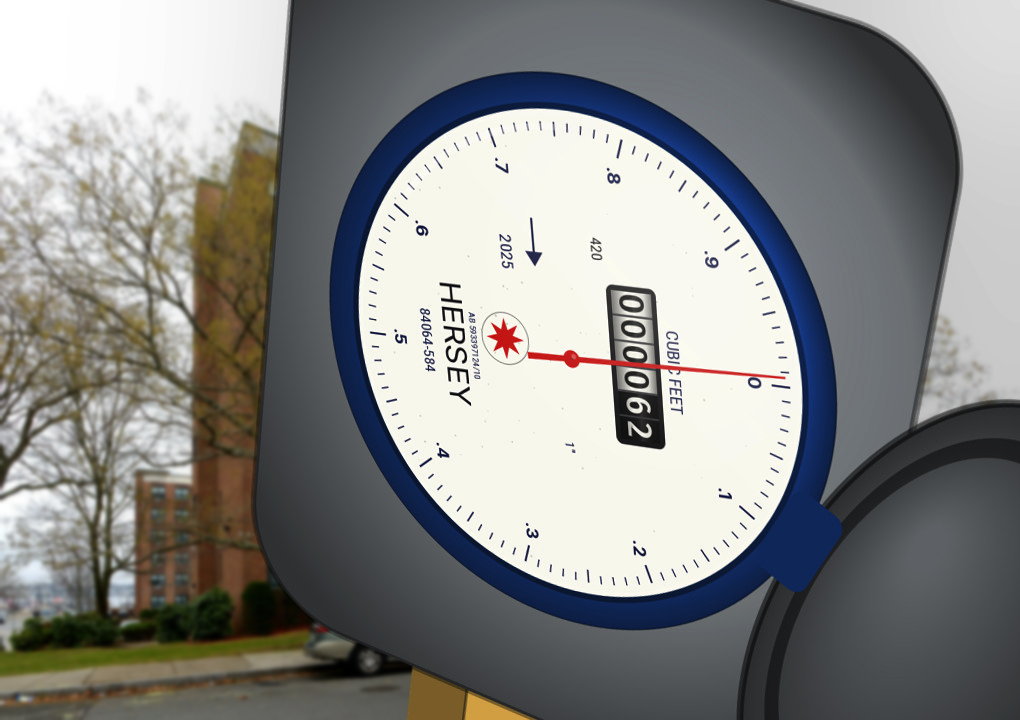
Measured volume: 61.99 ft³
